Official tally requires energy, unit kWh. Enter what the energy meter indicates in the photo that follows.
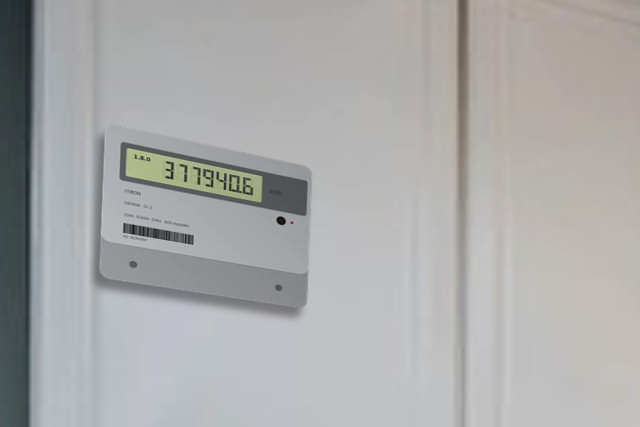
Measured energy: 377940.6 kWh
